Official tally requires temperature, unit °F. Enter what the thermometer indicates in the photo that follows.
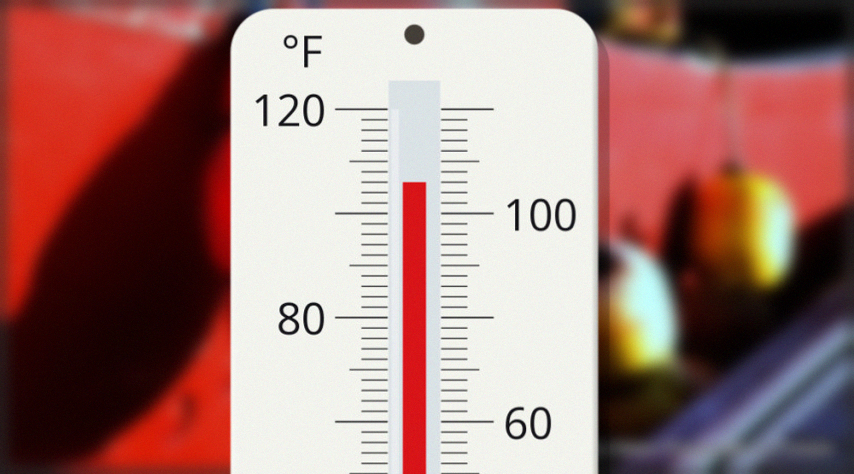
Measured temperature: 106 °F
